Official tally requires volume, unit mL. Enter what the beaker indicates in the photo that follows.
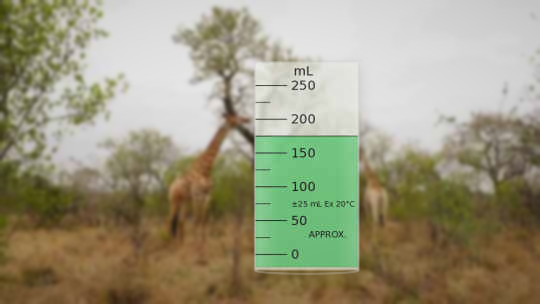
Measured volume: 175 mL
